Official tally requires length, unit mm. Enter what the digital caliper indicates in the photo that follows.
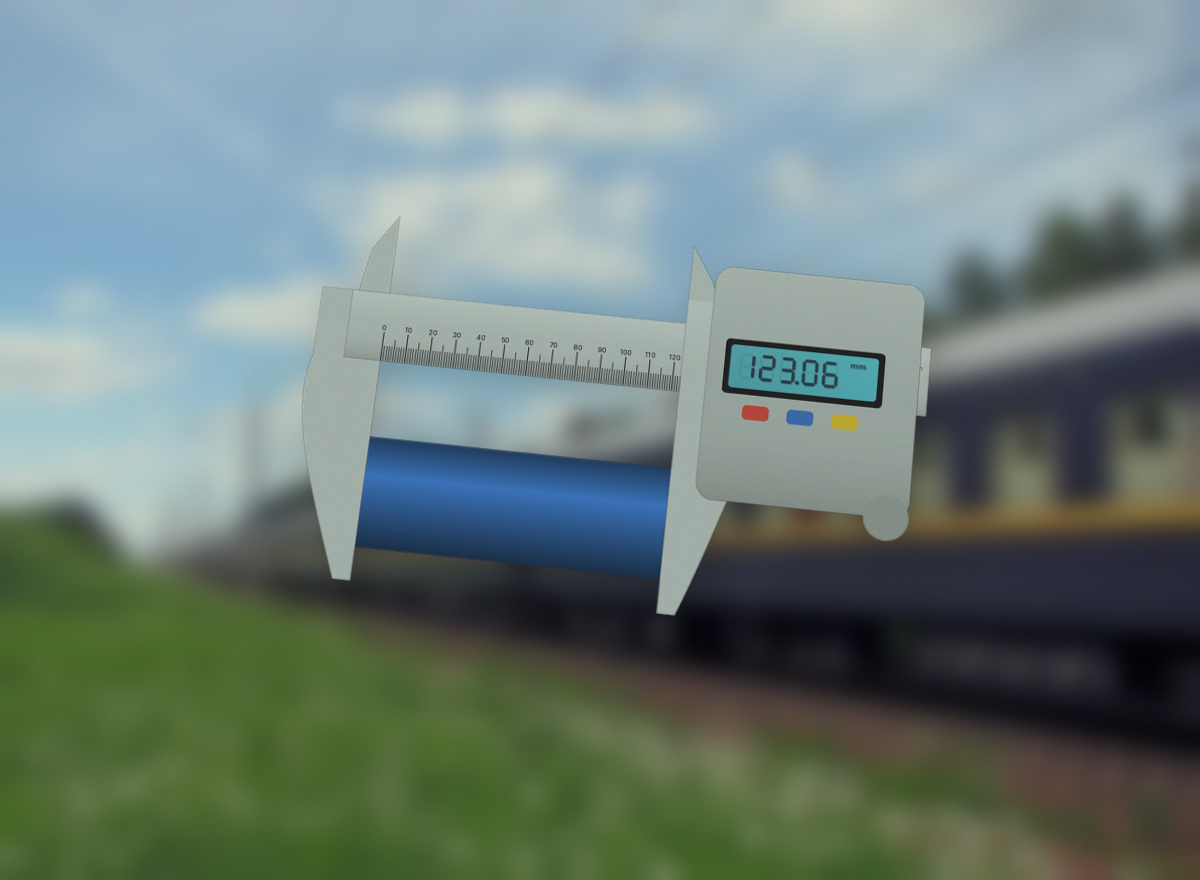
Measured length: 123.06 mm
